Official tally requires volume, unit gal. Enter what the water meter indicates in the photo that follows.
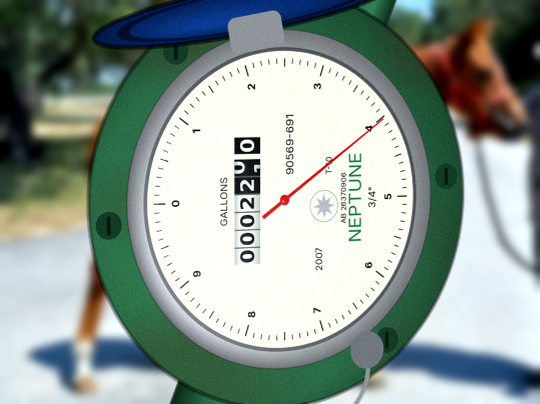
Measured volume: 2204.0 gal
